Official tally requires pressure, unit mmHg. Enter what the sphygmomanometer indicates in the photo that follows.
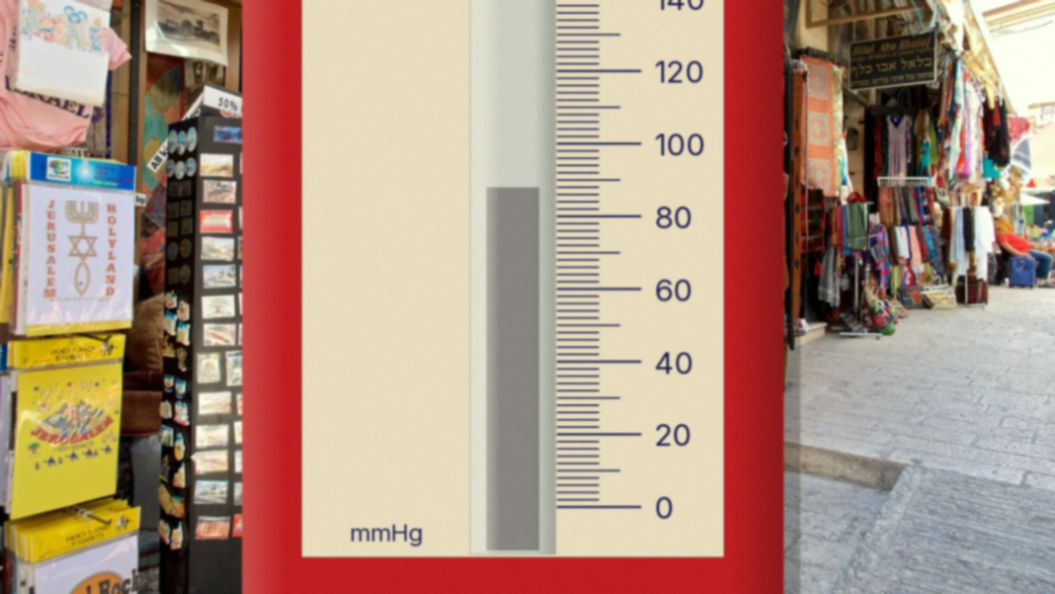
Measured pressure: 88 mmHg
